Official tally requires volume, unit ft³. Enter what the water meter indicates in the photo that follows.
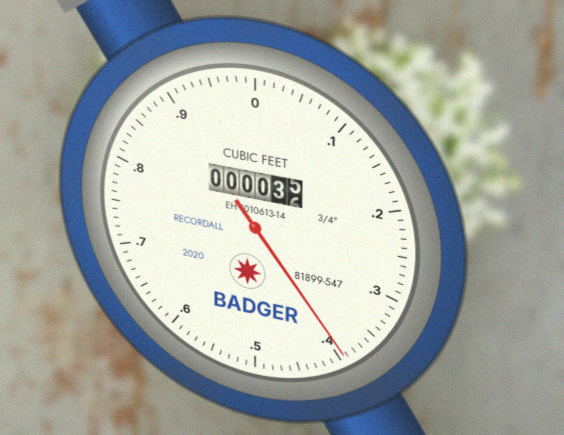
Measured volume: 35.39 ft³
